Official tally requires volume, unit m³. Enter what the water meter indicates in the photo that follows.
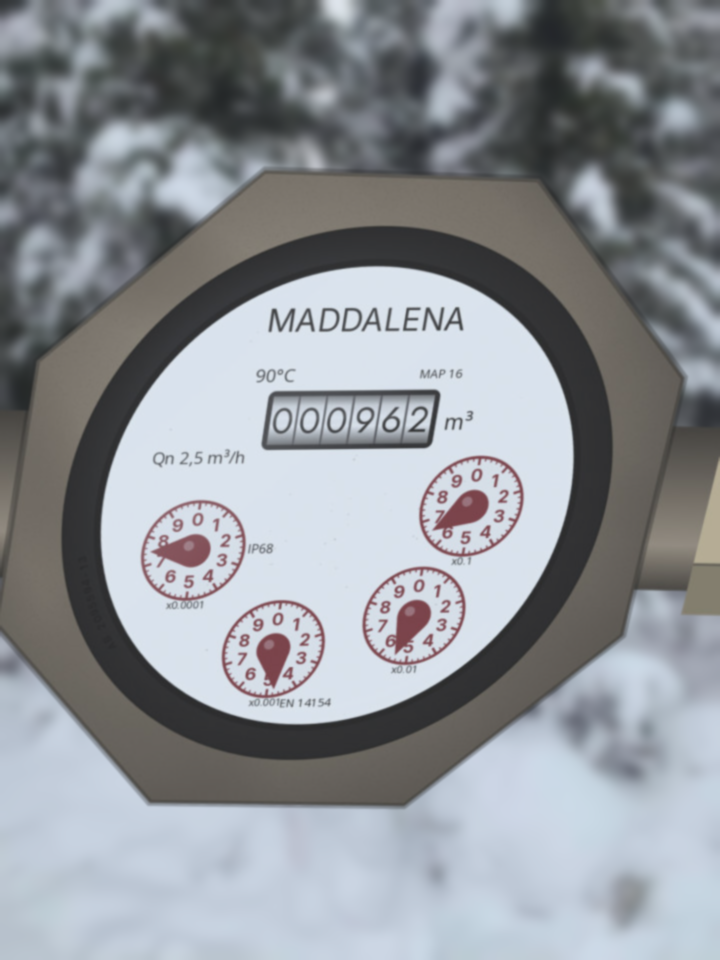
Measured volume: 962.6547 m³
